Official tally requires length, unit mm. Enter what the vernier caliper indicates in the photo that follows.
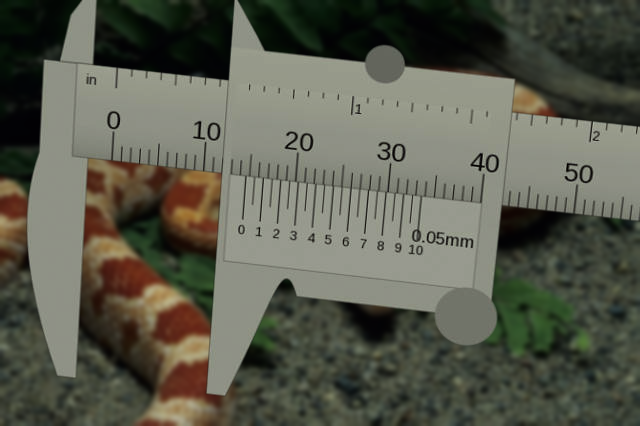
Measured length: 14.6 mm
